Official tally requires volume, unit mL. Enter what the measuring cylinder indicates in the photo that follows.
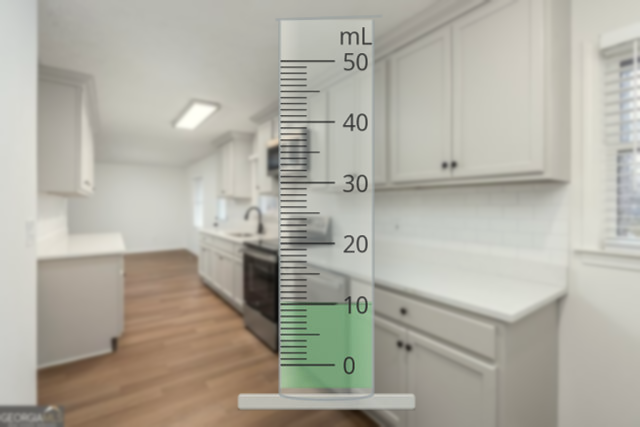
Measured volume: 10 mL
